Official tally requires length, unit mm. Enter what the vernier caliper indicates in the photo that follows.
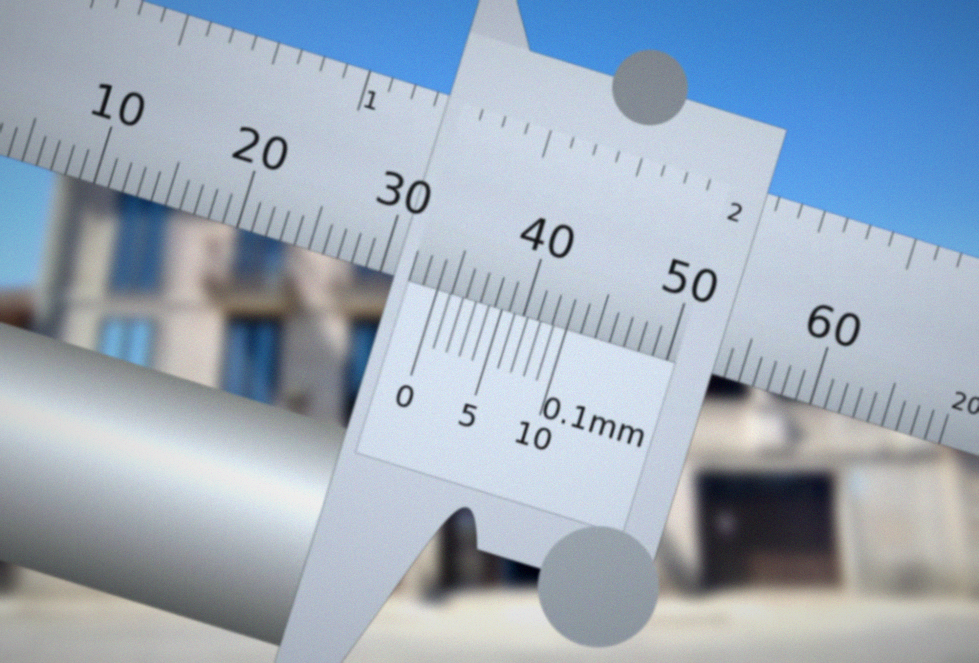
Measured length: 34.0 mm
